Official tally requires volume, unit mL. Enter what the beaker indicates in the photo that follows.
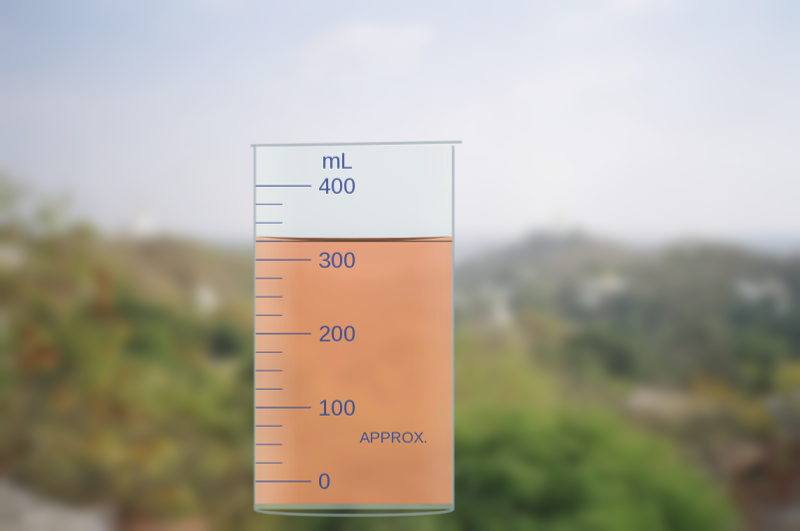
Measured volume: 325 mL
